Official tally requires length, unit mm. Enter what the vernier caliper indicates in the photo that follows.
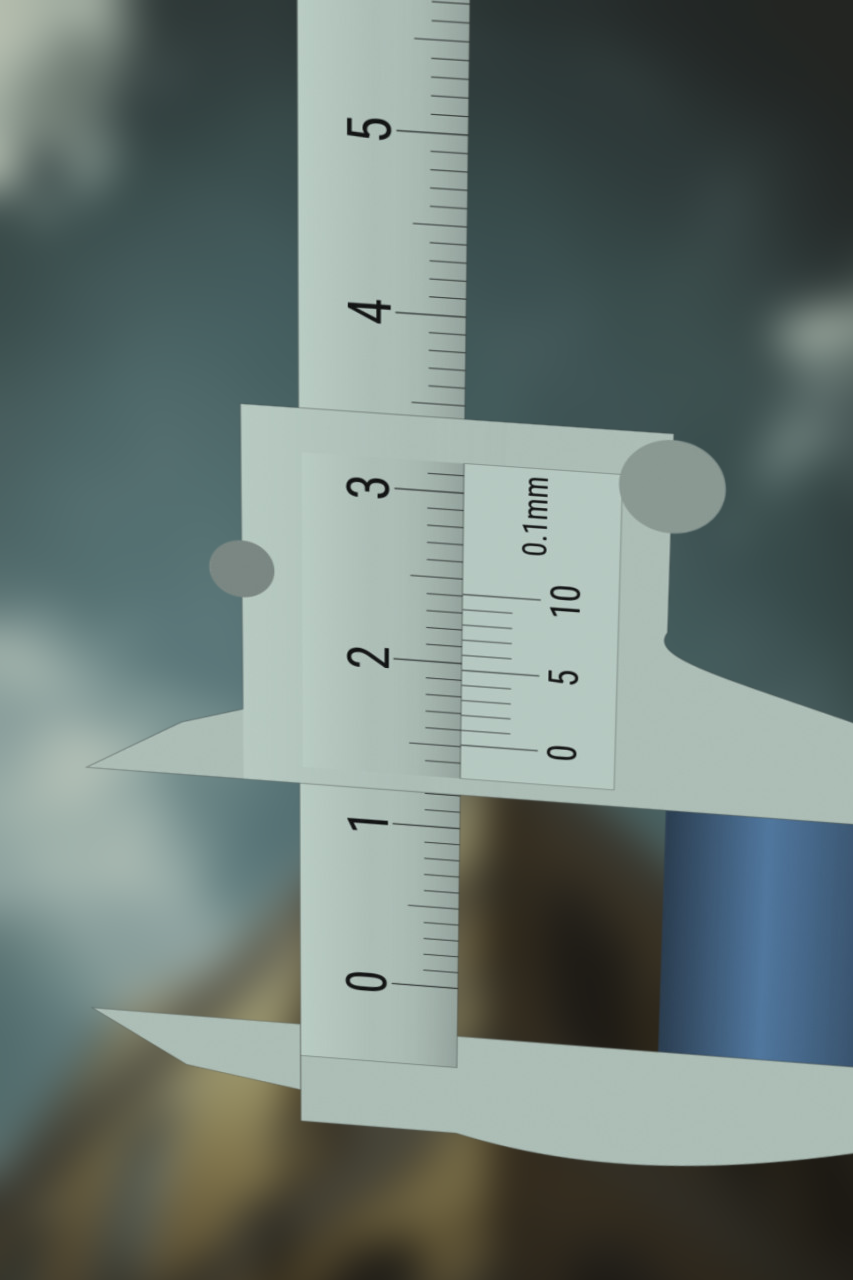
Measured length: 15.1 mm
